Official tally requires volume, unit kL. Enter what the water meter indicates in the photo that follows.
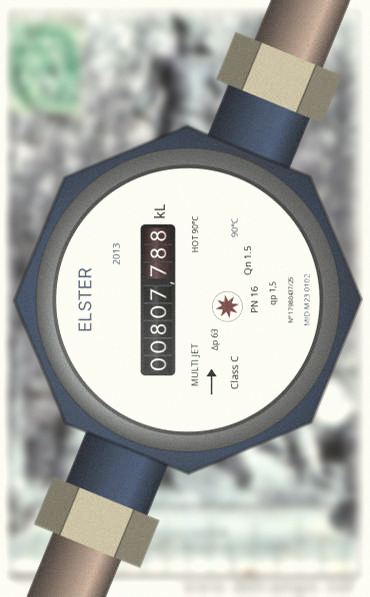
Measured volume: 807.788 kL
